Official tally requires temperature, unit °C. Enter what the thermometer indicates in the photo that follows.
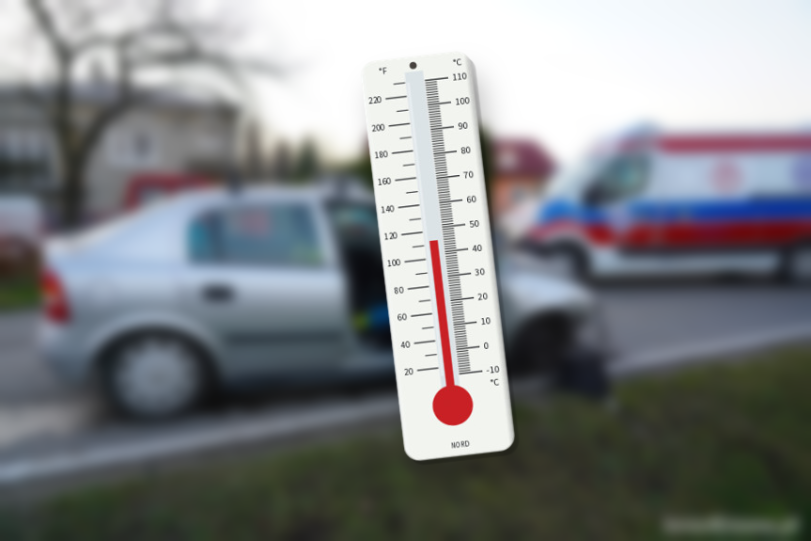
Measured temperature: 45 °C
